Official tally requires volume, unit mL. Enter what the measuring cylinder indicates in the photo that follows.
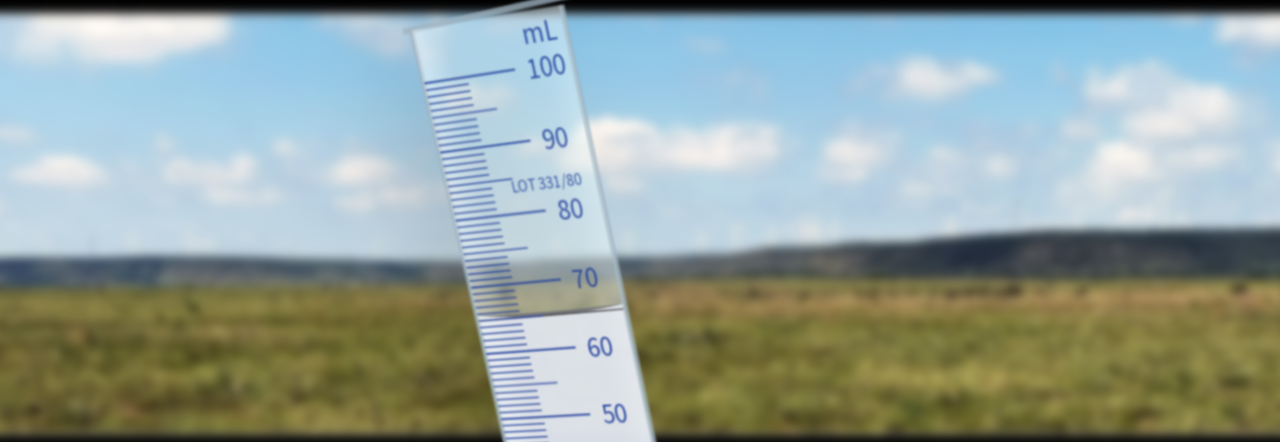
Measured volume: 65 mL
